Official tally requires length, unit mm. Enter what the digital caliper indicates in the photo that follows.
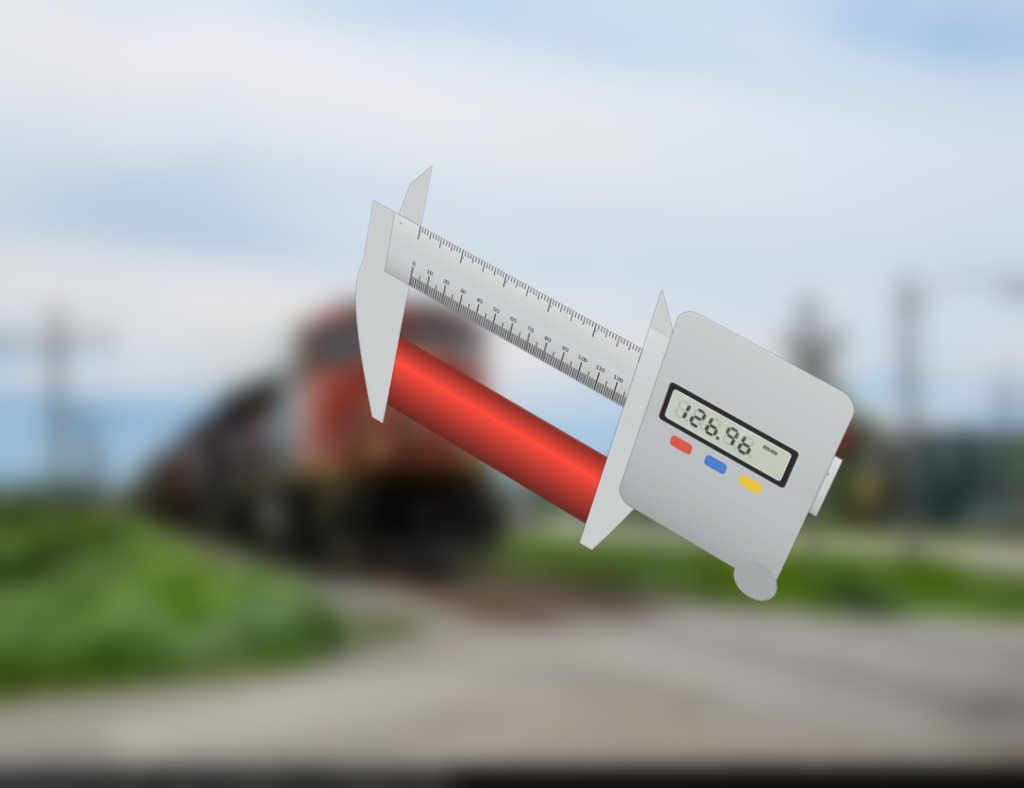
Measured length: 126.96 mm
